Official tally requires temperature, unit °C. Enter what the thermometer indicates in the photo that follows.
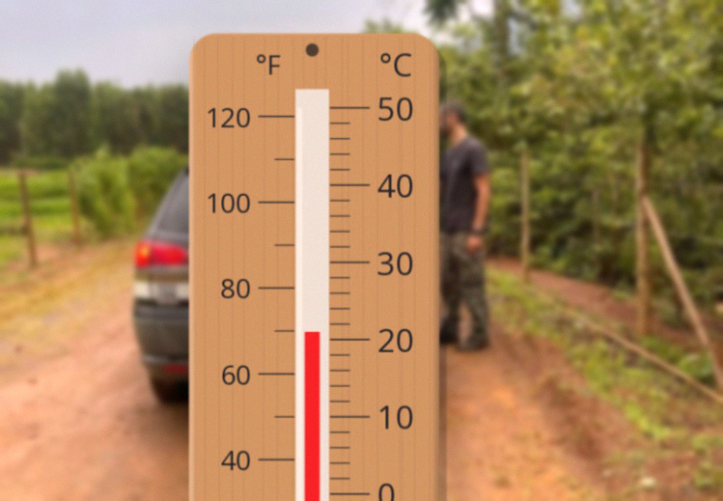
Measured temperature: 21 °C
